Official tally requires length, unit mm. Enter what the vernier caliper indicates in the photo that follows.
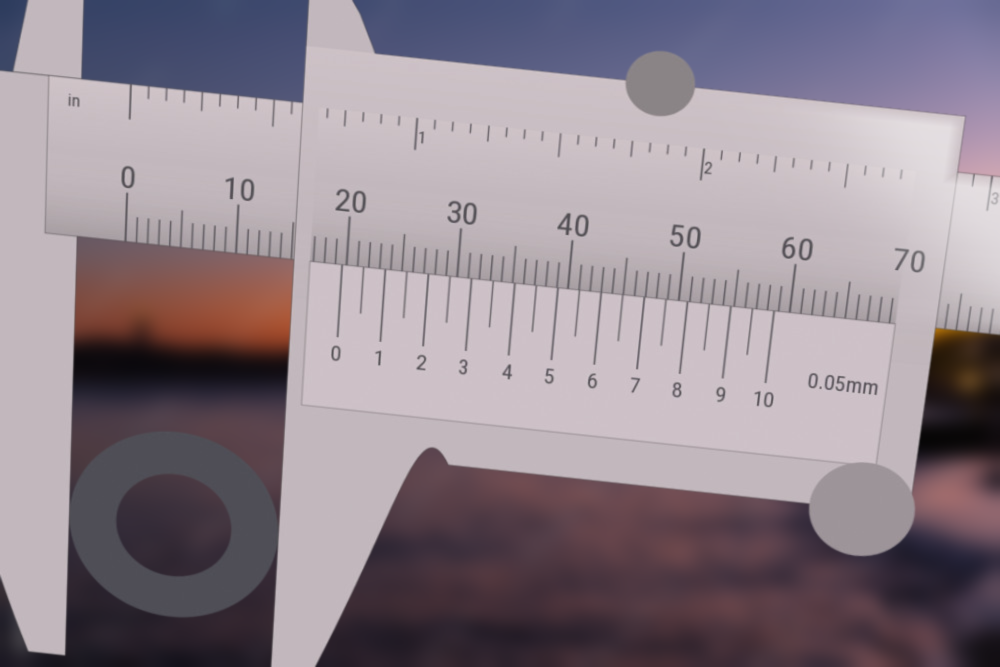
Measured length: 19.6 mm
